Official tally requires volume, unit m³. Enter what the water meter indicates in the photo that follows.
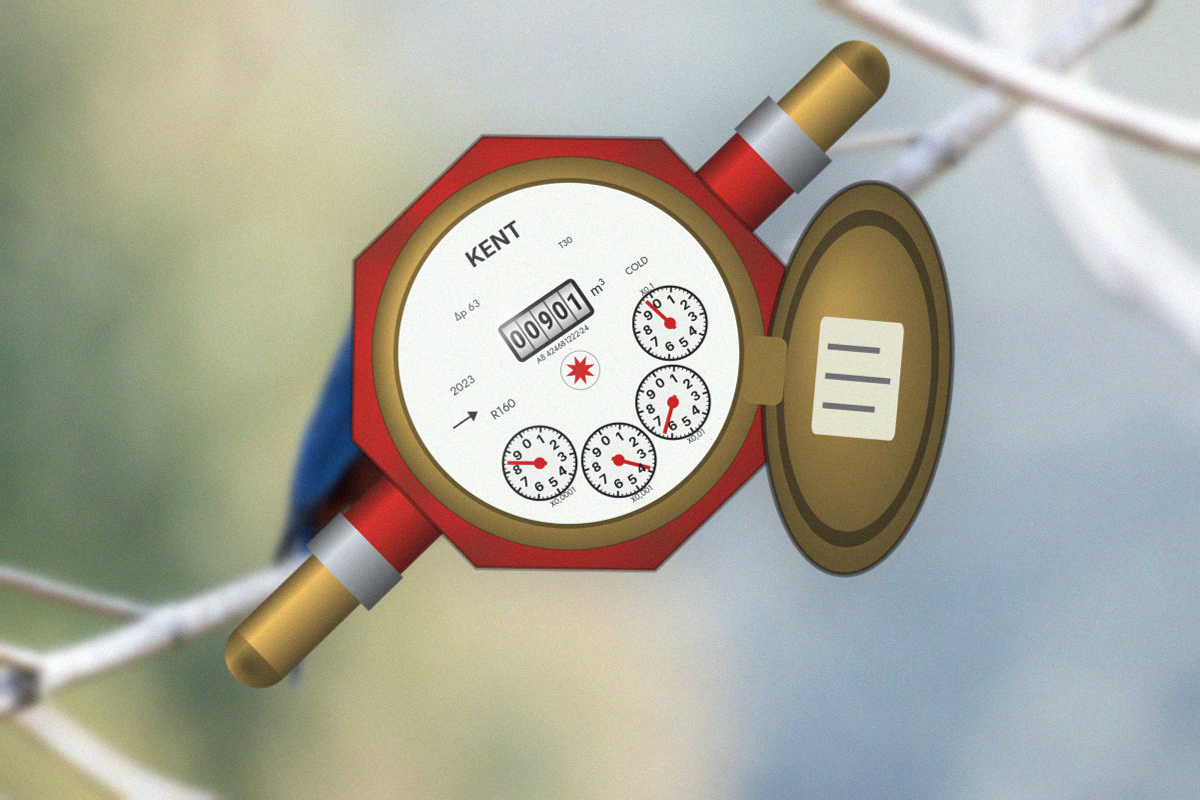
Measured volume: 900.9638 m³
